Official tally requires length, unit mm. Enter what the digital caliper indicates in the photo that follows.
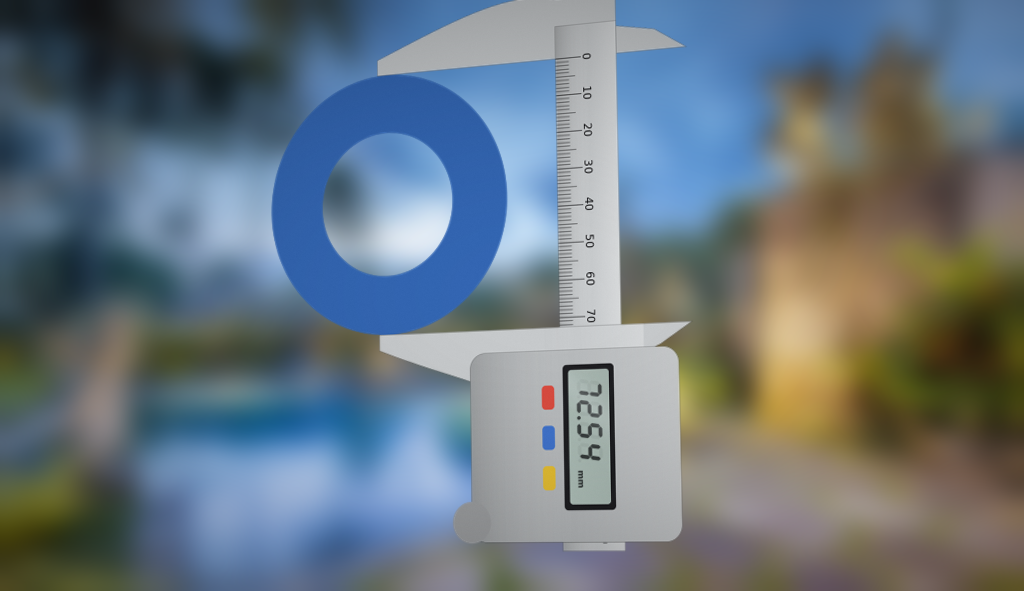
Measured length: 72.54 mm
